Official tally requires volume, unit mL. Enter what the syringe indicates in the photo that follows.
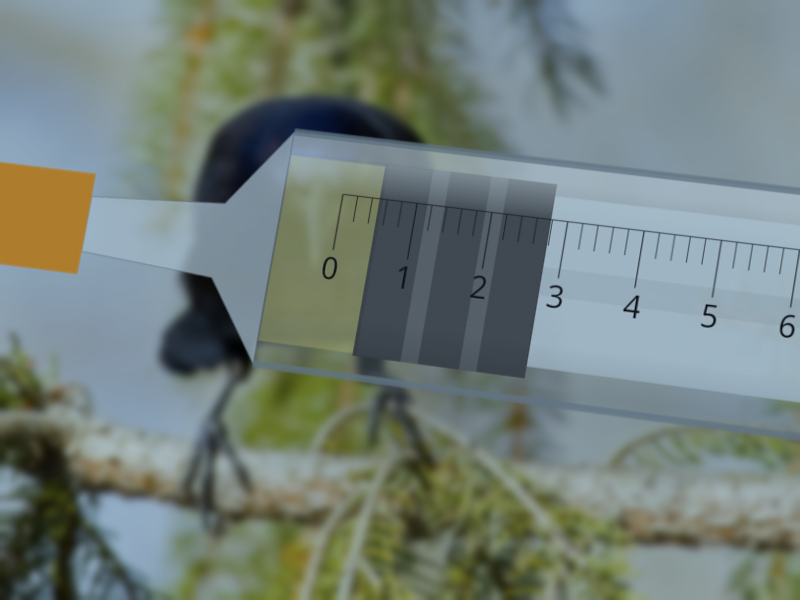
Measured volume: 0.5 mL
